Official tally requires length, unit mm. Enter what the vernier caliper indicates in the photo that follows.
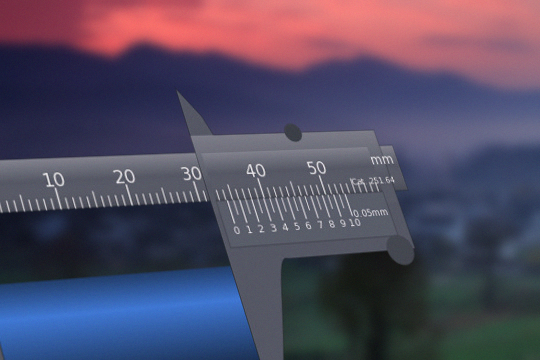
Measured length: 34.2 mm
